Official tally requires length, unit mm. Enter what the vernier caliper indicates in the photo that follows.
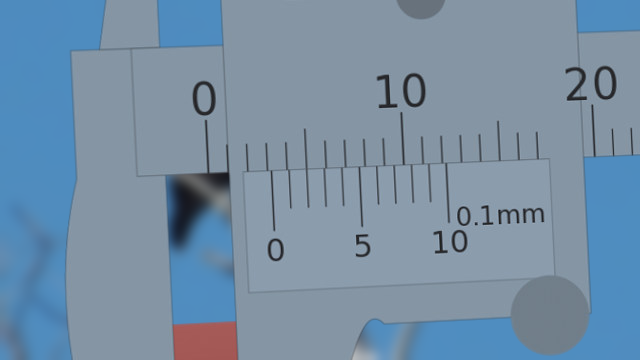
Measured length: 3.2 mm
